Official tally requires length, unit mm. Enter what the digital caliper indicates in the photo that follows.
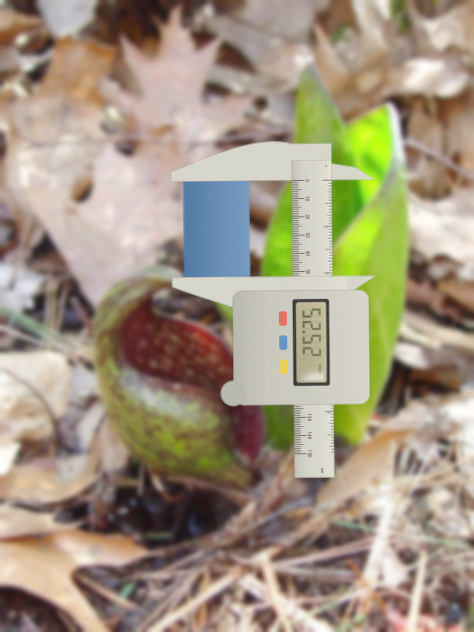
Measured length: 52.52 mm
